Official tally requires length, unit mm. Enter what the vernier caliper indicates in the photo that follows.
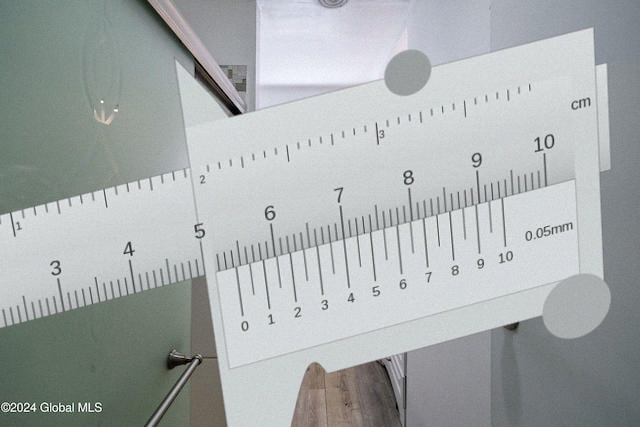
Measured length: 54.4 mm
